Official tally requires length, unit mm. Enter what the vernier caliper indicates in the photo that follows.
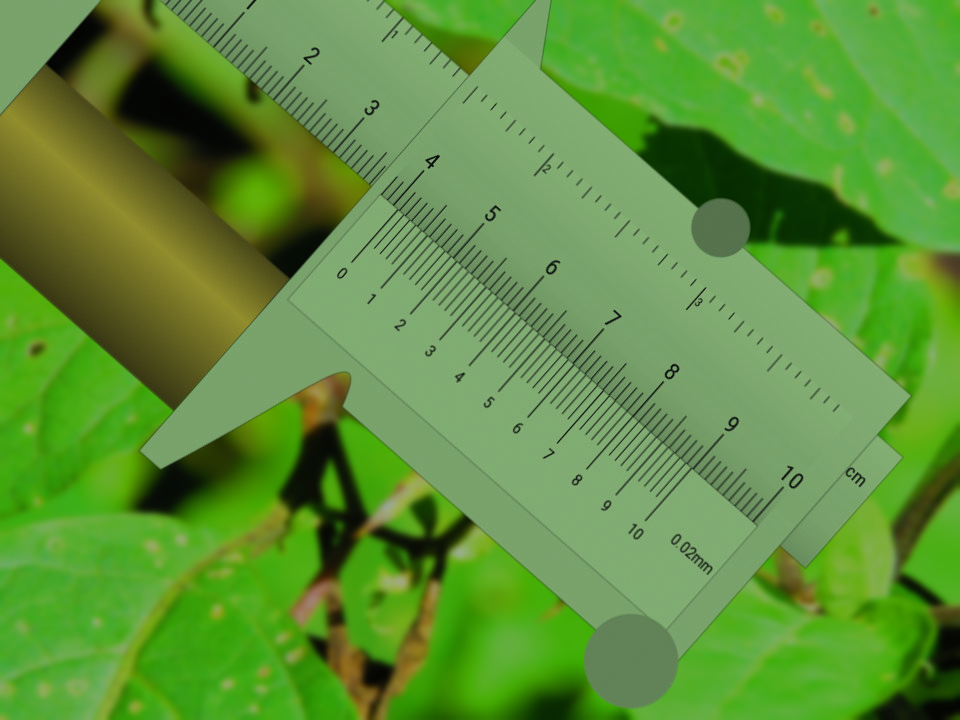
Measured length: 40.8 mm
